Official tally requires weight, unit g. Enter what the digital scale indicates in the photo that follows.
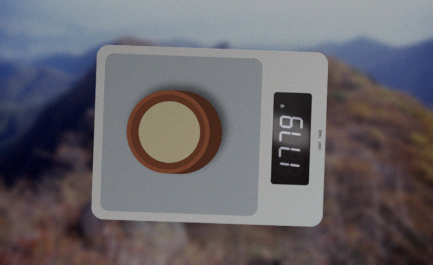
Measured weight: 1779 g
